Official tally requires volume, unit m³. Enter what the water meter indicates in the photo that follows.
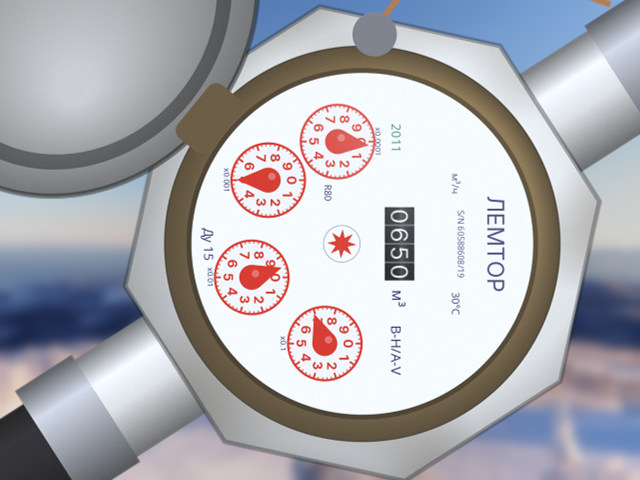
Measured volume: 650.6950 m³
